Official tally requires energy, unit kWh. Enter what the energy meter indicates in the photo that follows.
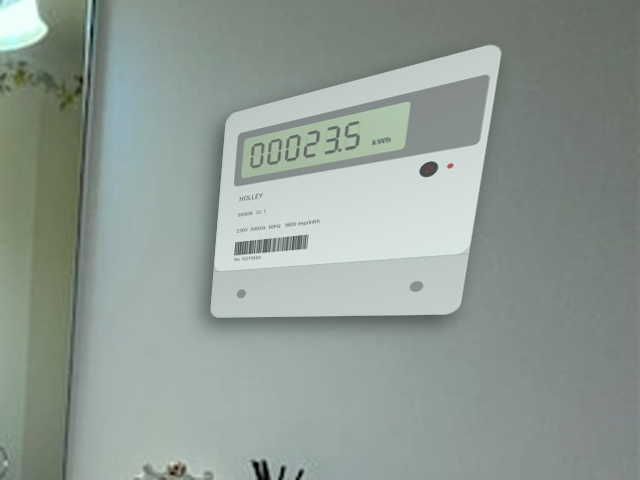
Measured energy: 23.5 kWh
